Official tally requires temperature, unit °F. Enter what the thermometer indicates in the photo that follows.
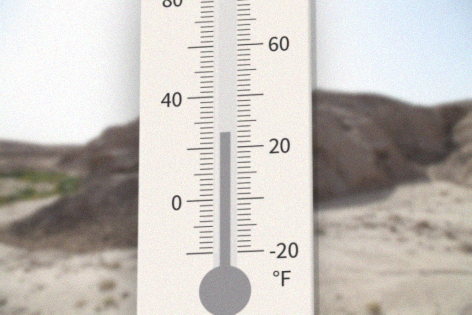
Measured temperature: 26 °F
